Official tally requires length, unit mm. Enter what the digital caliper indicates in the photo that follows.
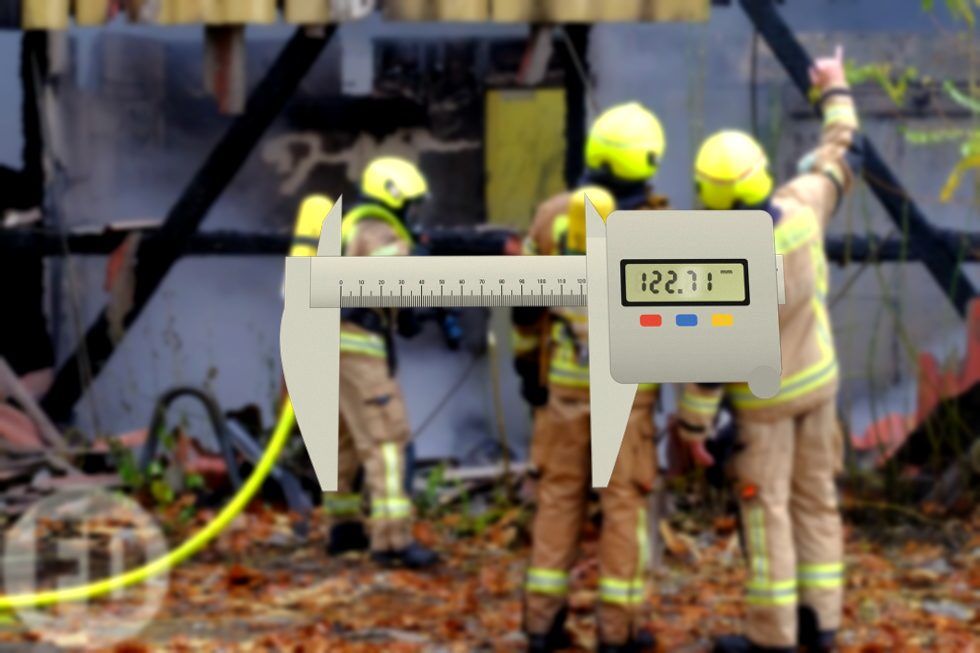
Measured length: 122.71 mm
